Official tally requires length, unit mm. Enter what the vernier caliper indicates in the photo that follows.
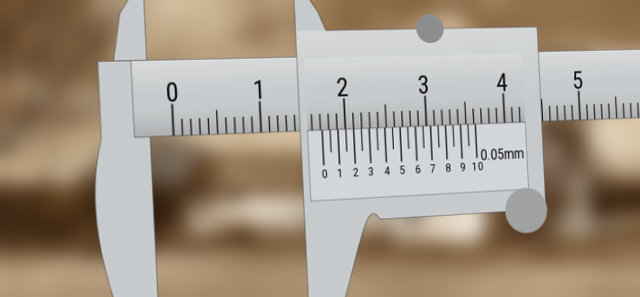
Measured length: 17.2 mm
